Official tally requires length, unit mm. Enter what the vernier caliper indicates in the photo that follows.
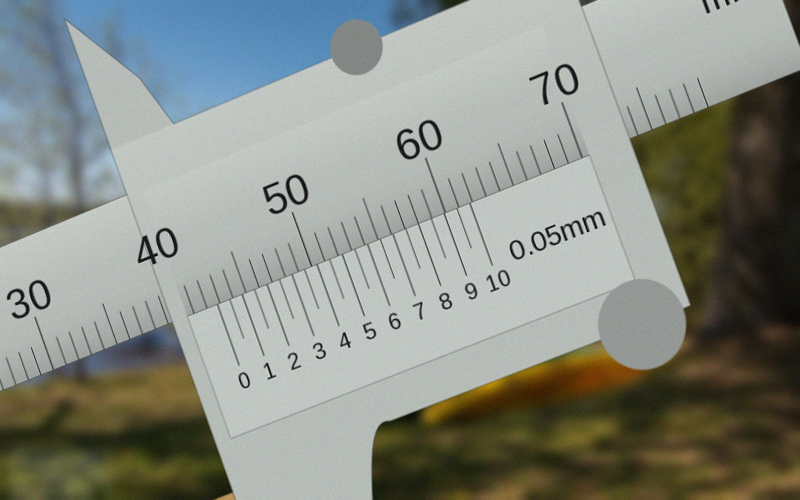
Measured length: 42.8 mm
